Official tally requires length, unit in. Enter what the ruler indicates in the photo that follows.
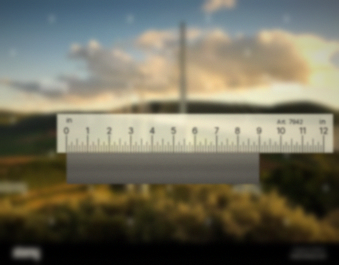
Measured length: 9 in
